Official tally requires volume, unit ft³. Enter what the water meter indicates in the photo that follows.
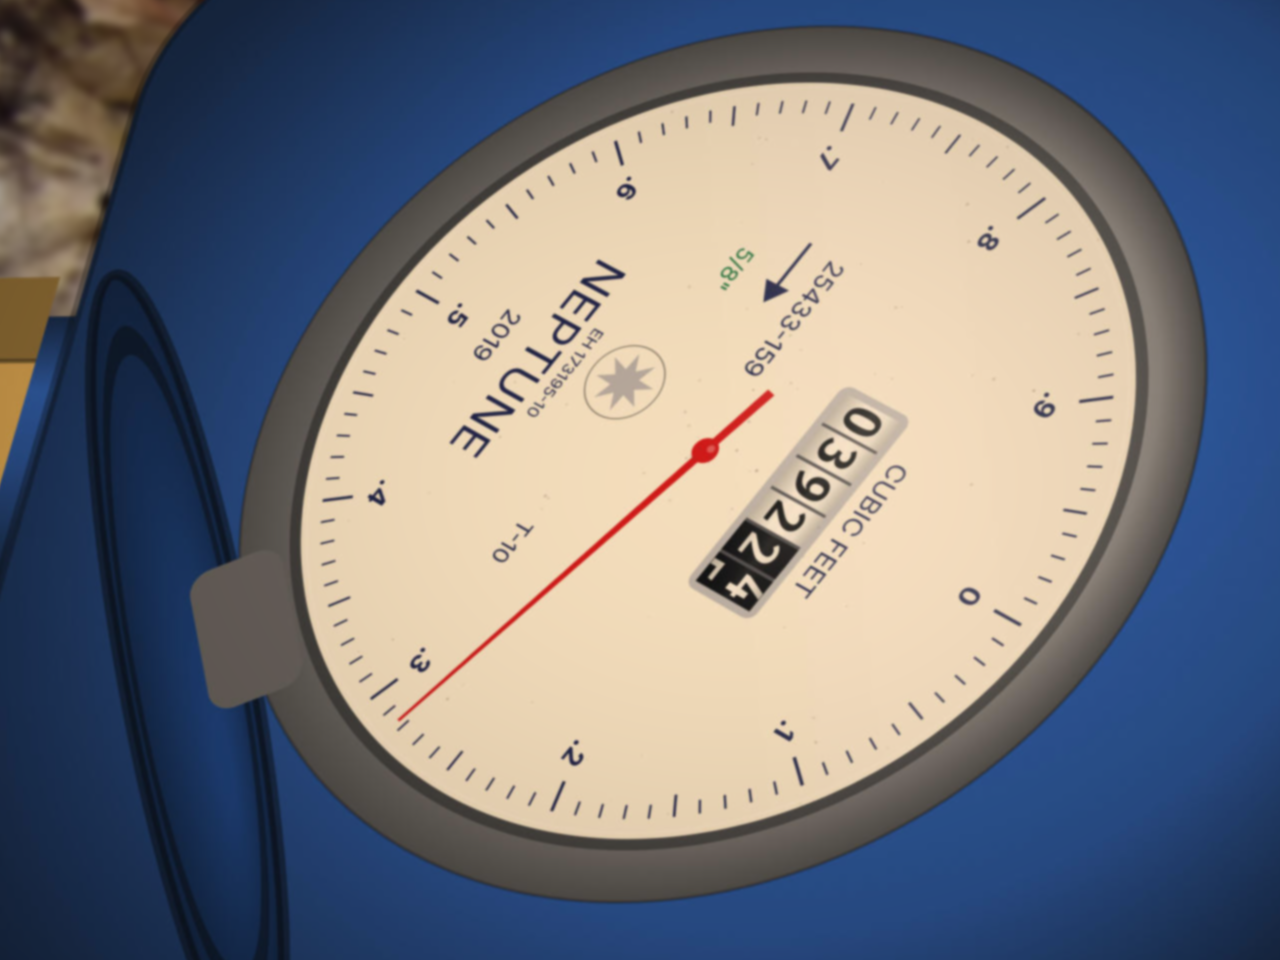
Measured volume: 39224.28 ft³
